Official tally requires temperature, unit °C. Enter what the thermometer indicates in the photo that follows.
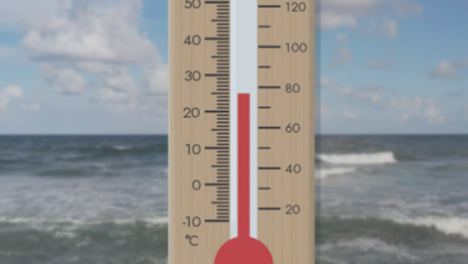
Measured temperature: 25 °C
